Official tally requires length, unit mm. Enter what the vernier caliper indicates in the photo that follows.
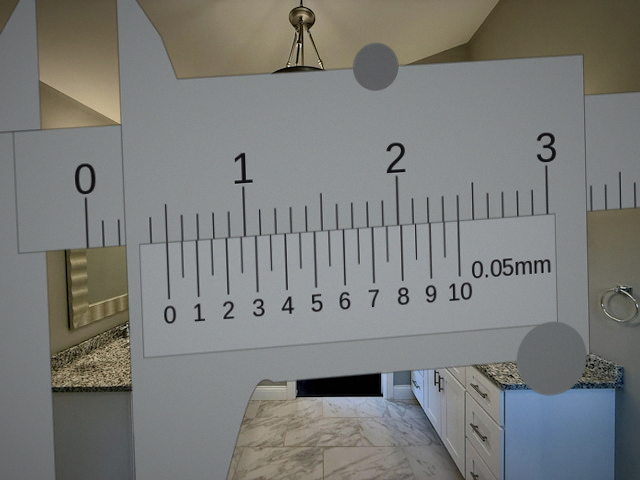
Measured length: 5.0 mm
